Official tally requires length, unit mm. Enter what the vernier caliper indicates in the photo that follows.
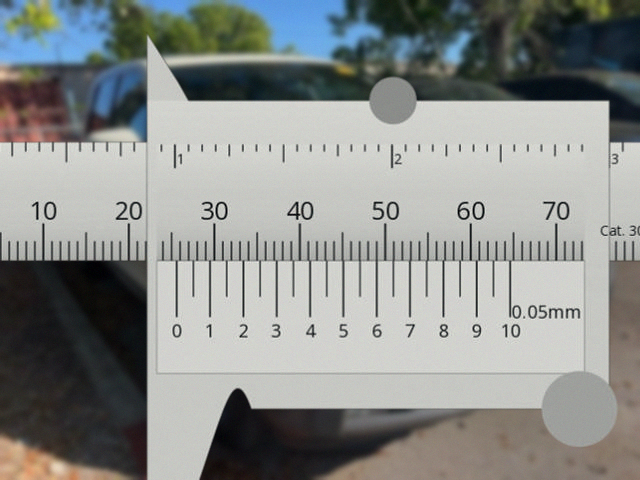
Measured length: 25.6 mm
